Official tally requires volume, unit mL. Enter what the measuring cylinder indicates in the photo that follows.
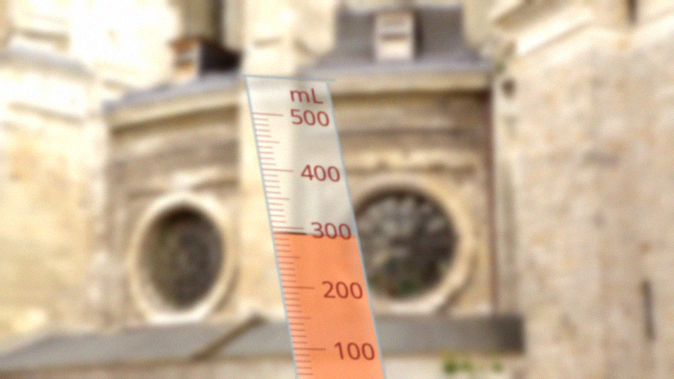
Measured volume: 290 mL
